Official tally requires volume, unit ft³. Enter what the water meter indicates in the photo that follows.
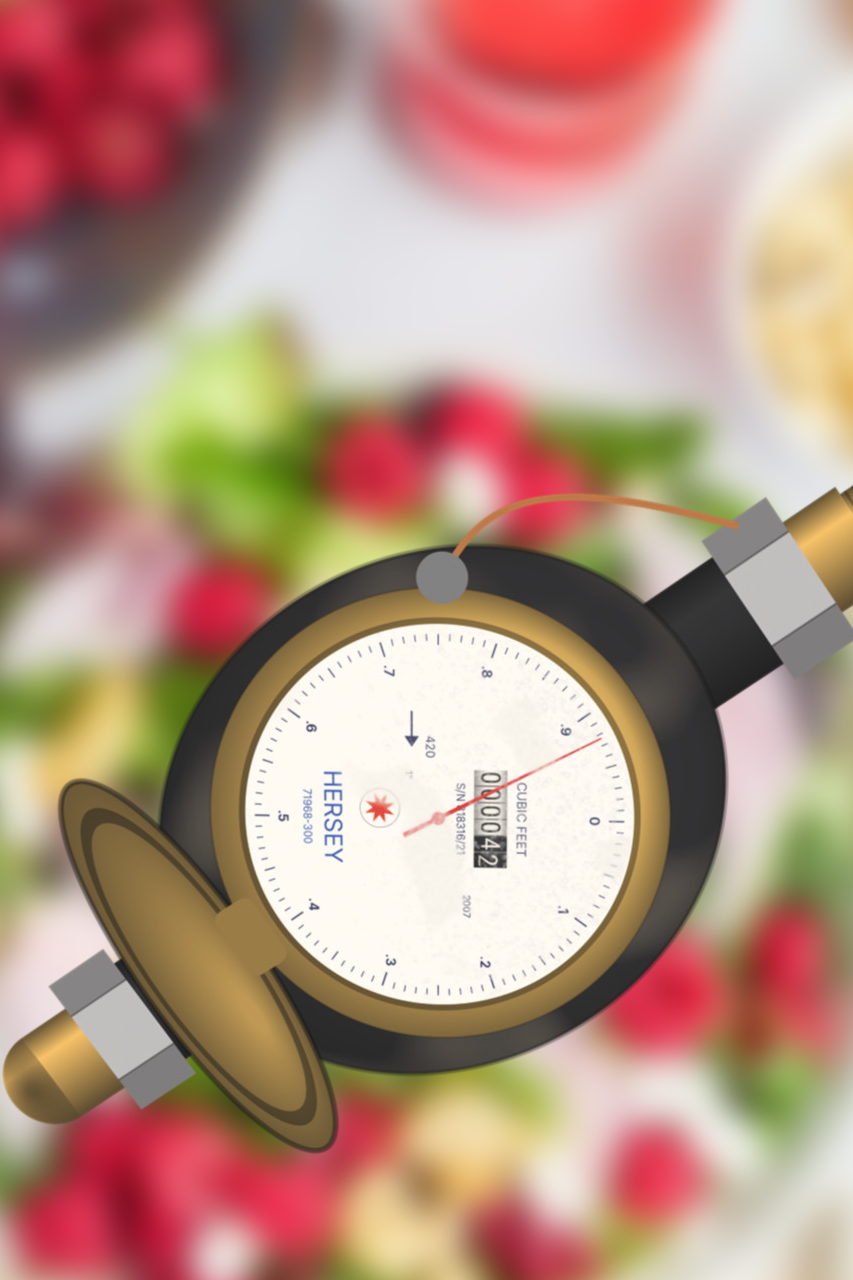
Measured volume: 41.92 ft³
